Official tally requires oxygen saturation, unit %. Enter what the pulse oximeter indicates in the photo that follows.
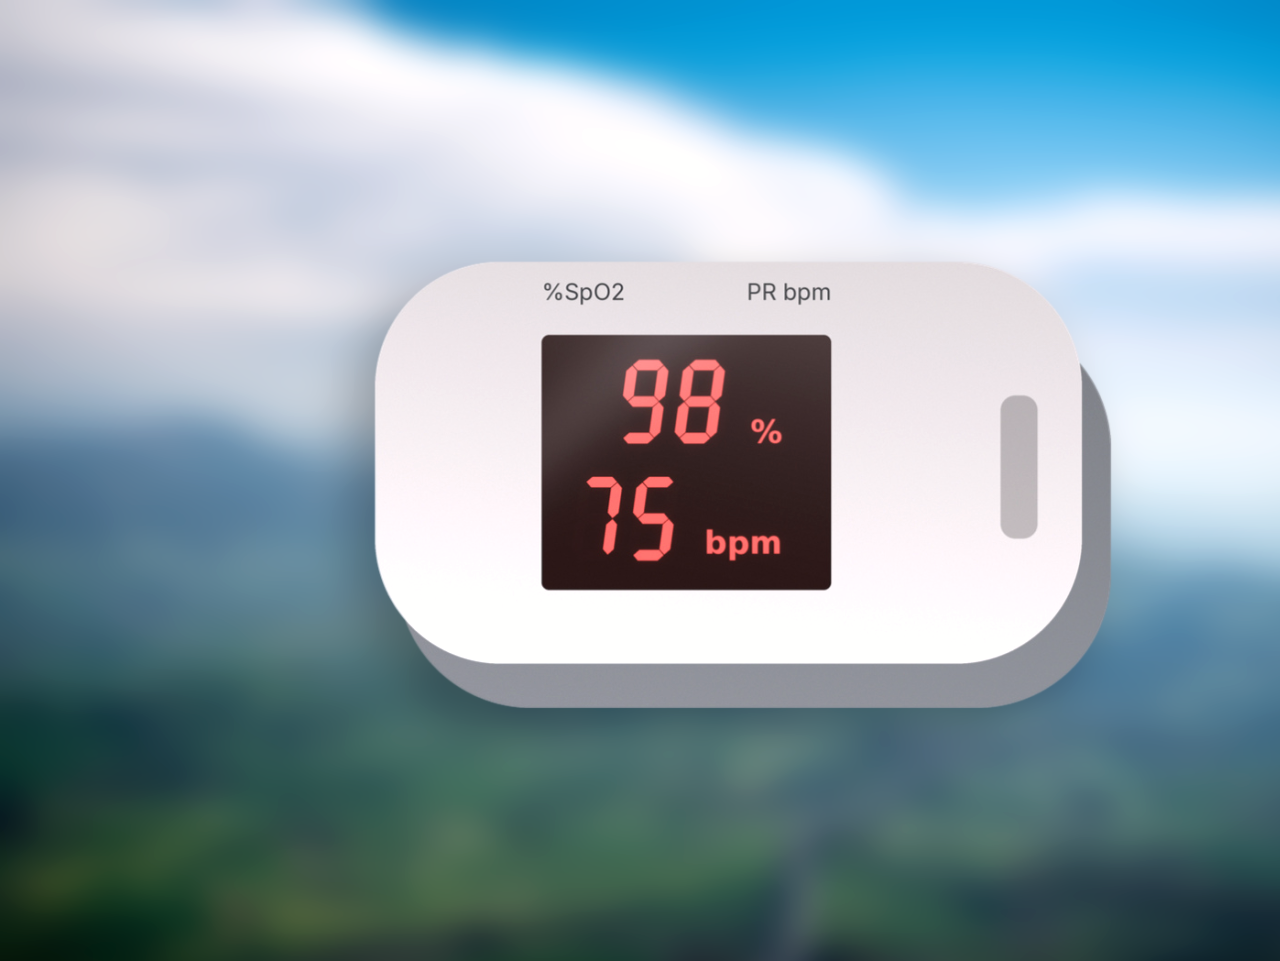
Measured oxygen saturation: 98 %
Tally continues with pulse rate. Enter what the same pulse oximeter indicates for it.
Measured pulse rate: 75 bpm
